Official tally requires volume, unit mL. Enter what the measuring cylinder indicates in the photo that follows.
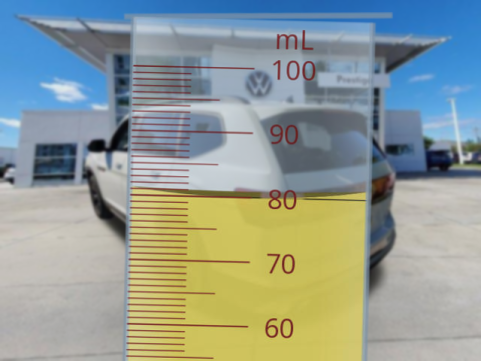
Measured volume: 80 mL
